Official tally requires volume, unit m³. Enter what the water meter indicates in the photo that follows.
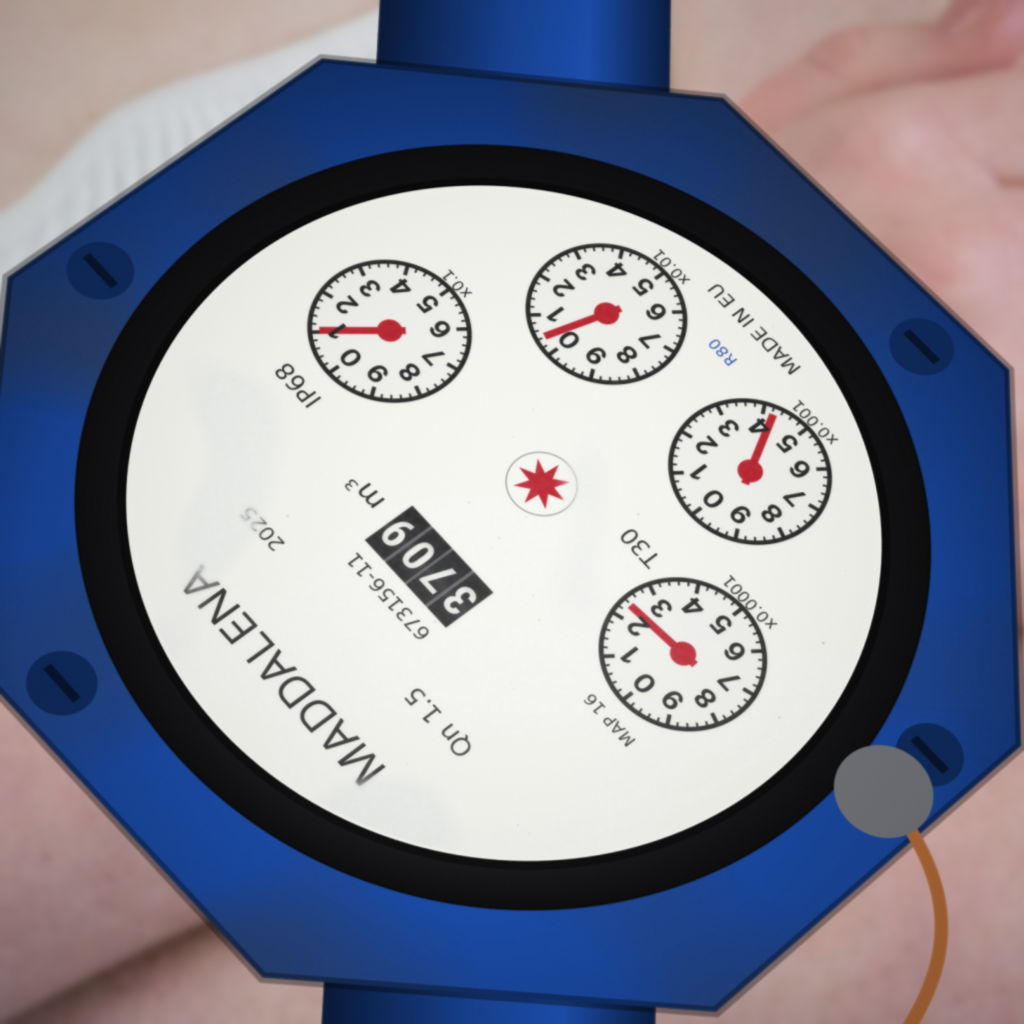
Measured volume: 3709.1042 m³
